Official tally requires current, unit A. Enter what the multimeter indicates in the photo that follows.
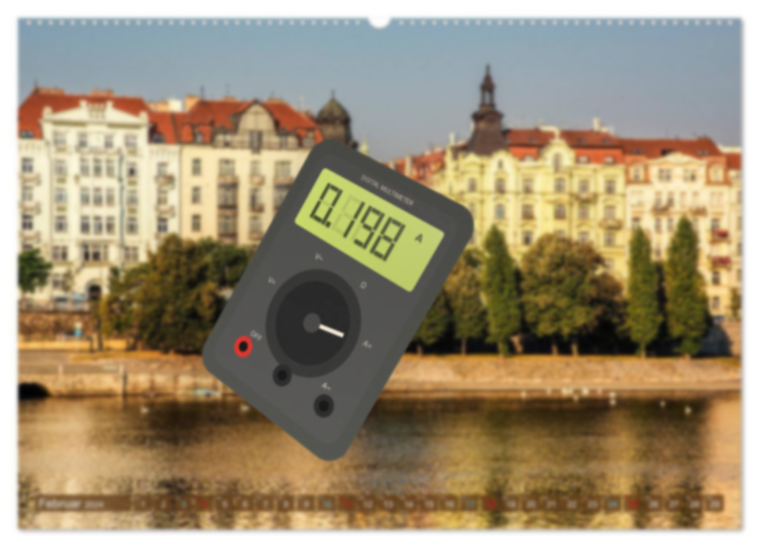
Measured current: 0.198 A
